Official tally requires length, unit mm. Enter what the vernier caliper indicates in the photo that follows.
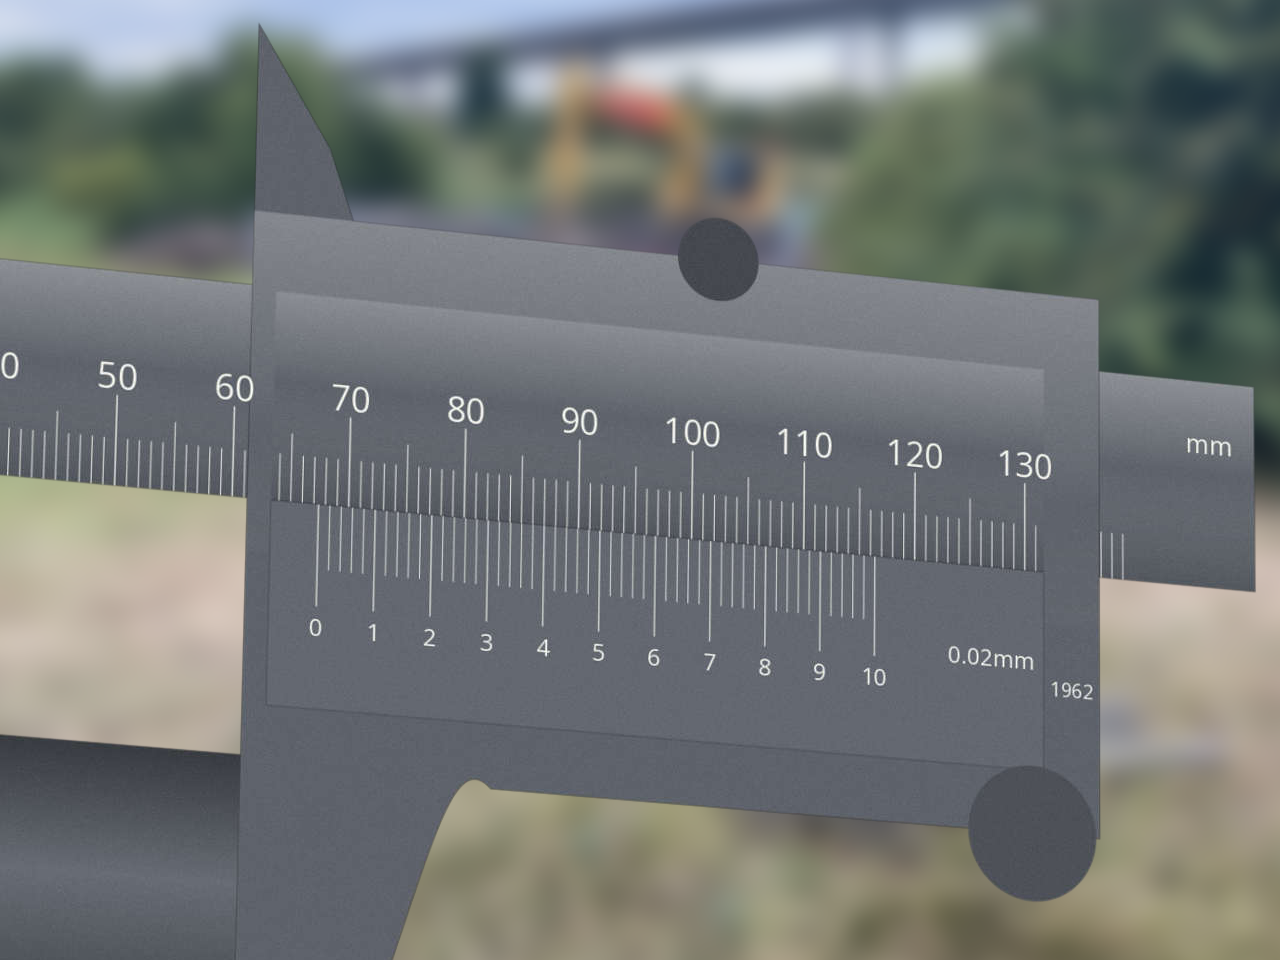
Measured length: 67.4 mm
